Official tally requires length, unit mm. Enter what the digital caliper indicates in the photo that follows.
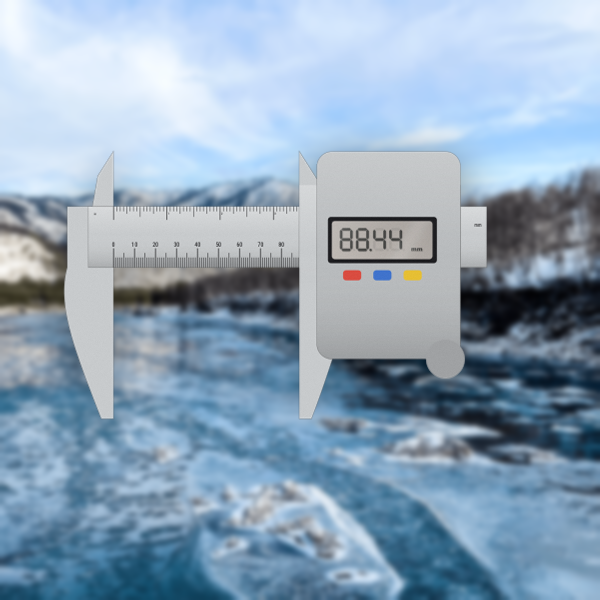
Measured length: 88.44 mm
